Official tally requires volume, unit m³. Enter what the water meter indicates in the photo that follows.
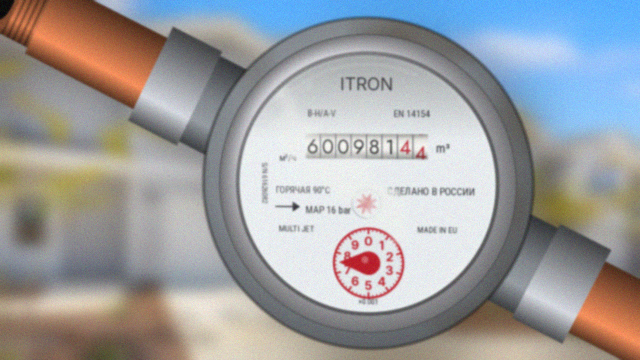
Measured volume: 600981.437 m³
